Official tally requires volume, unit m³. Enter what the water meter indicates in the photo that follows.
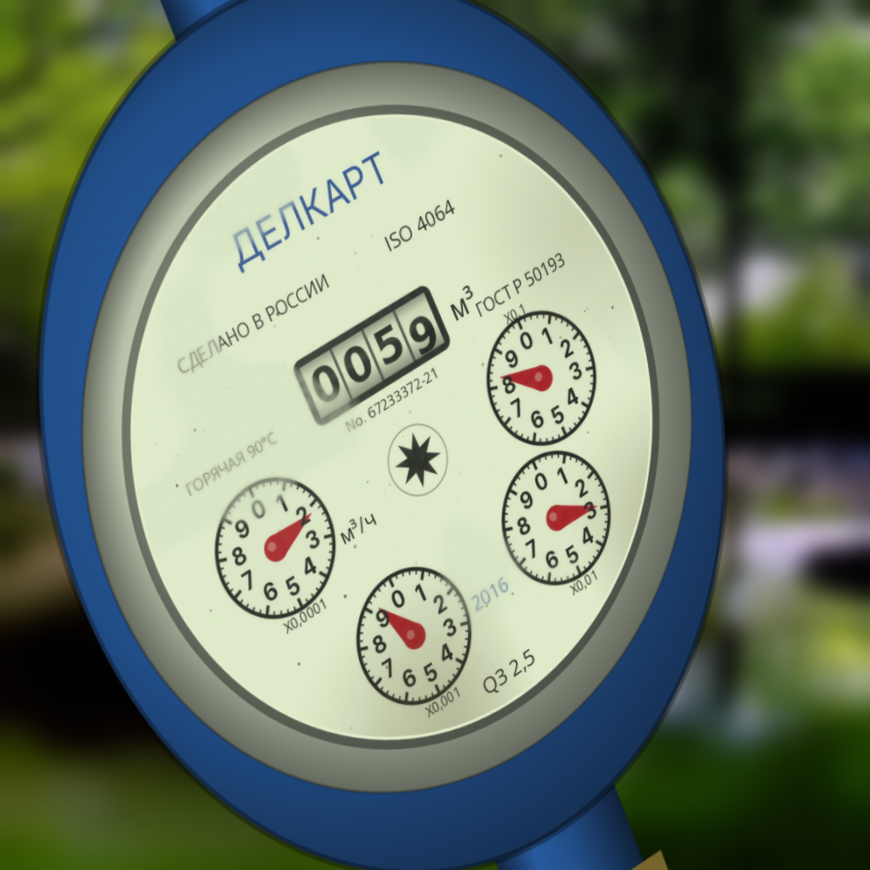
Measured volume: 58.8292 m³
